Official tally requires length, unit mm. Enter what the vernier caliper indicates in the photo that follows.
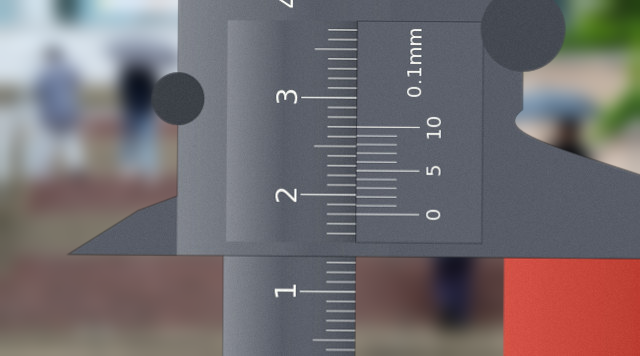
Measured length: 18.0 mm
